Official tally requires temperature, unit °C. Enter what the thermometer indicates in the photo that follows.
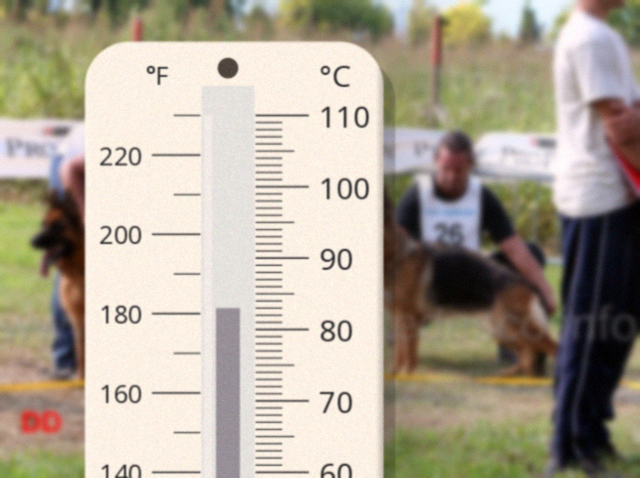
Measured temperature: 83 °C
